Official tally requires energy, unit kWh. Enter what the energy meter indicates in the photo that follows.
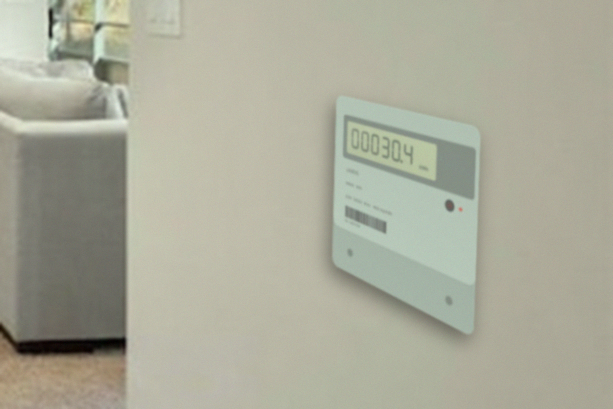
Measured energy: 30.4 kWh
